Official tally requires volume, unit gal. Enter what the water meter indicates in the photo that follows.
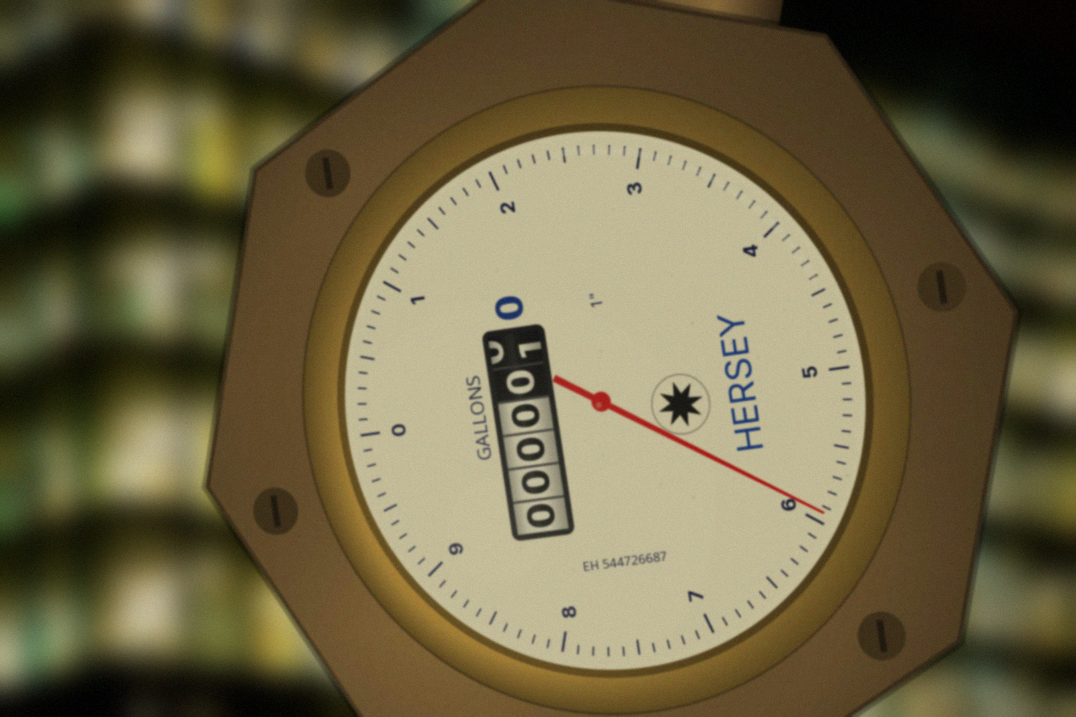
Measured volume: 5.9 gal
